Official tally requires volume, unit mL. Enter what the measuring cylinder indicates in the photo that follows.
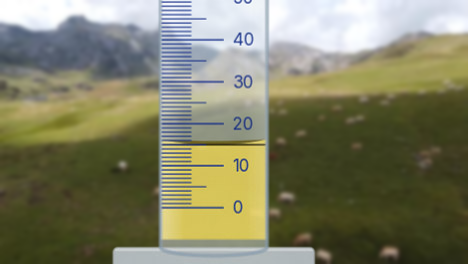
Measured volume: 15 mL
